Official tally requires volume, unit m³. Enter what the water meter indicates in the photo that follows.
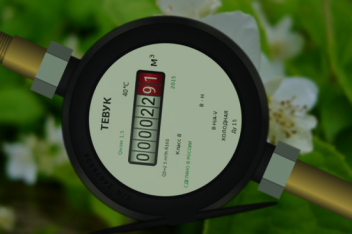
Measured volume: 22.91 m³
